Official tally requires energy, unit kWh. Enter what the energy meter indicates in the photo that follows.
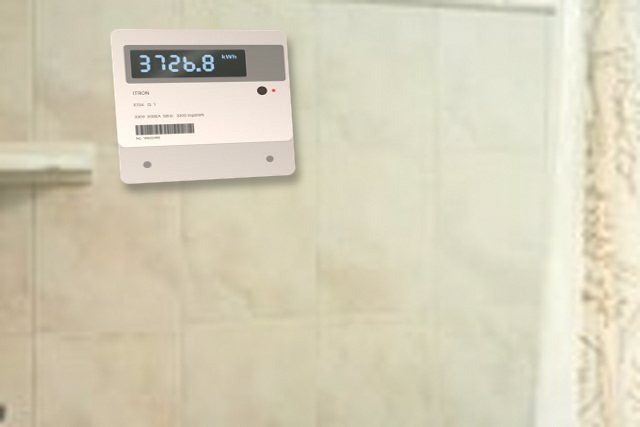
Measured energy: 3726.8 kWh
